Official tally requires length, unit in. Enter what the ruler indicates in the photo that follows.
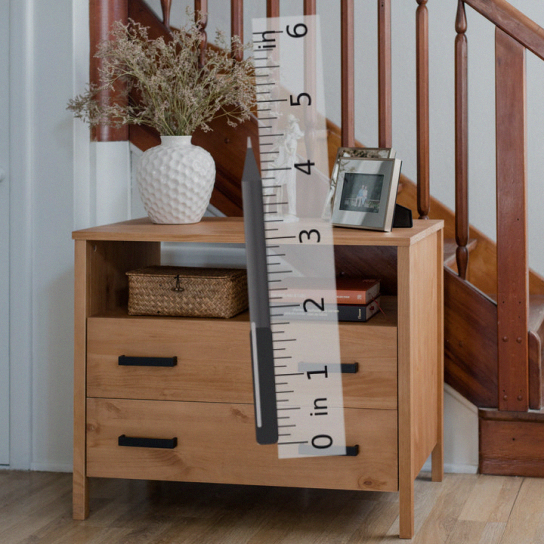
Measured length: 4.5 in
